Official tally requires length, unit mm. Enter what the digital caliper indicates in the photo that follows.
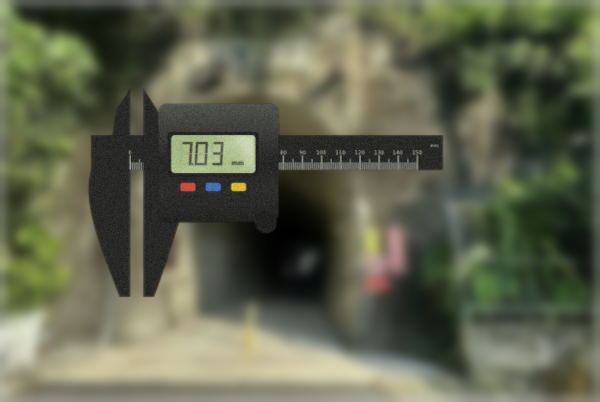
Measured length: 7.03 mm
